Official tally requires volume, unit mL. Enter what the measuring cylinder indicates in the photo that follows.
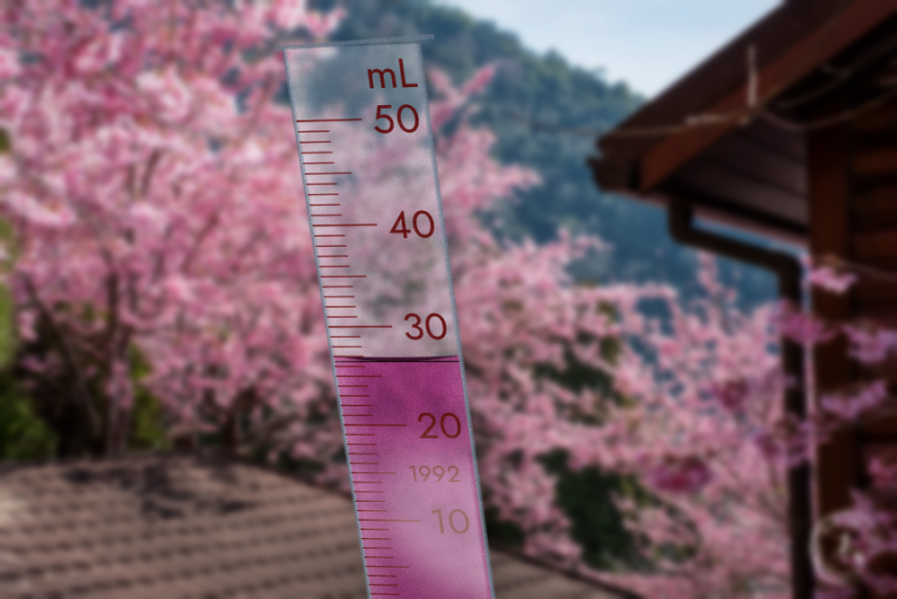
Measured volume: 26.5 mL
